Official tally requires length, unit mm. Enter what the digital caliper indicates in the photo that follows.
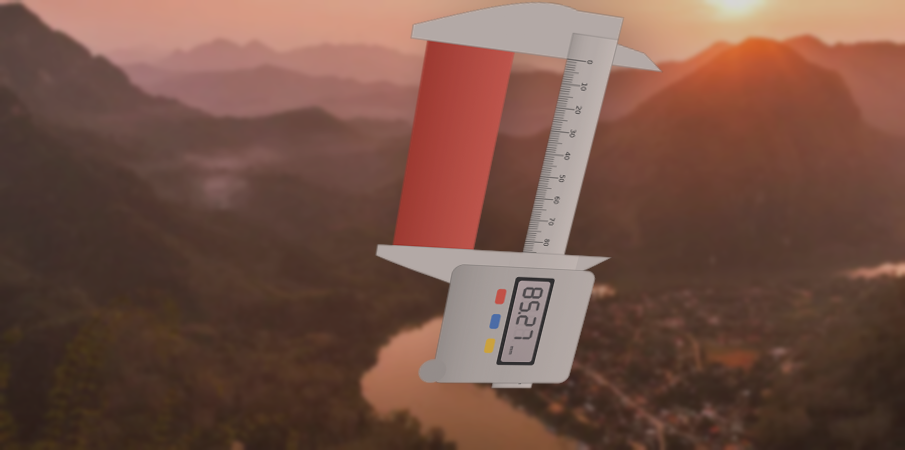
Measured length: 85.27 mm
